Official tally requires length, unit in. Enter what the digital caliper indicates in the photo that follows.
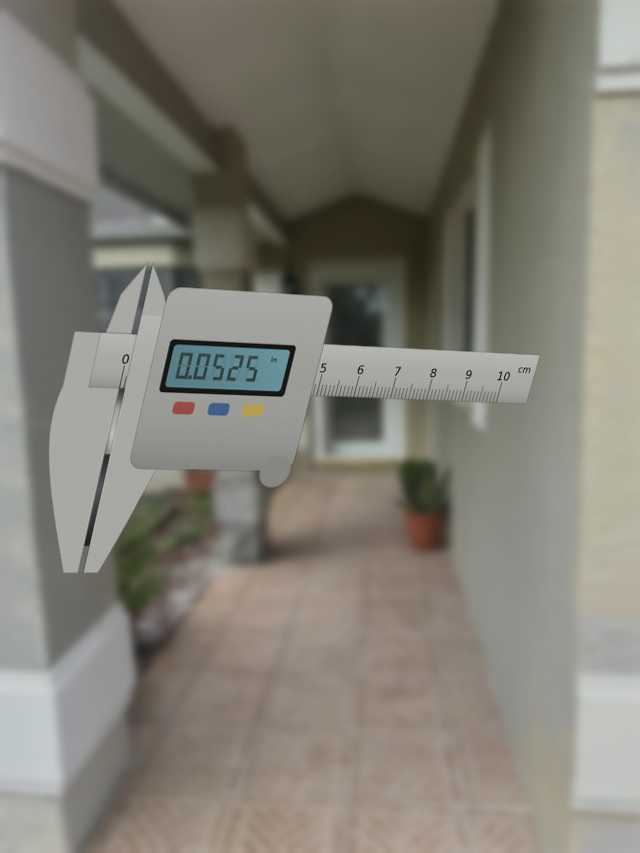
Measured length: 0.0525 in
